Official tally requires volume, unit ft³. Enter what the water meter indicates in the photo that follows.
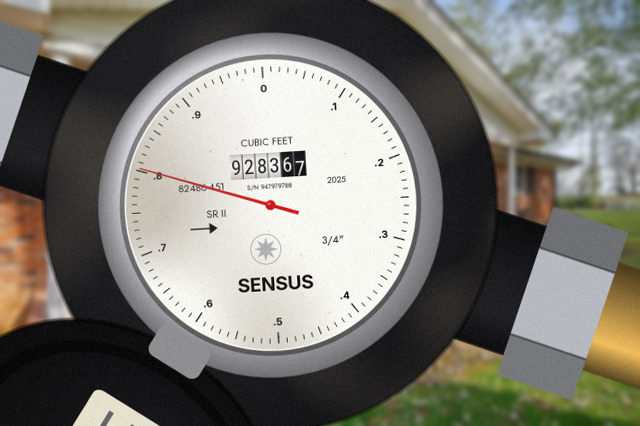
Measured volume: 928366.80 ft³
